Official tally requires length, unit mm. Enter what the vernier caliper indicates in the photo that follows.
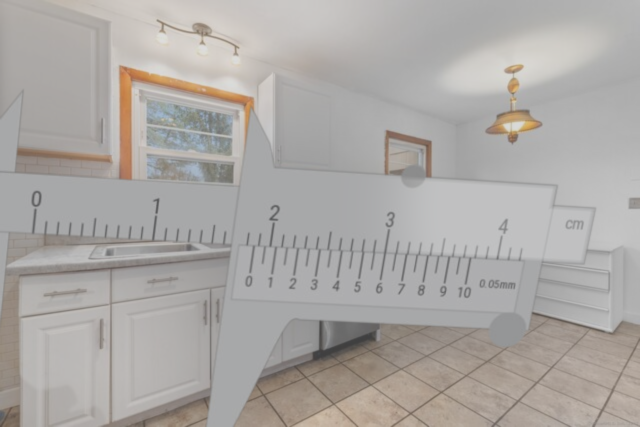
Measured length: 18.6 mm
